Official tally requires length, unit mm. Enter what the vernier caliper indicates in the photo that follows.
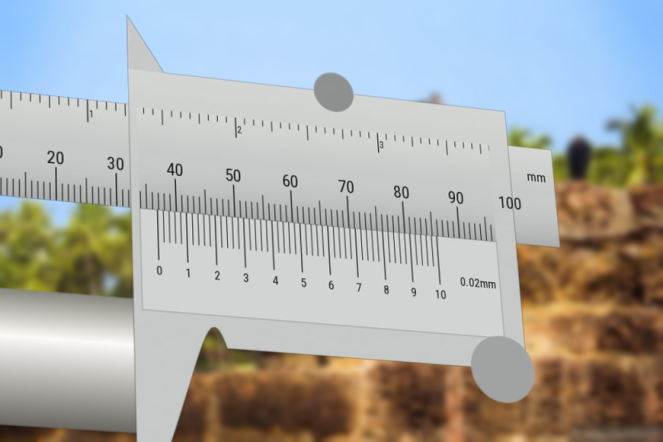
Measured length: 36.8 mm
